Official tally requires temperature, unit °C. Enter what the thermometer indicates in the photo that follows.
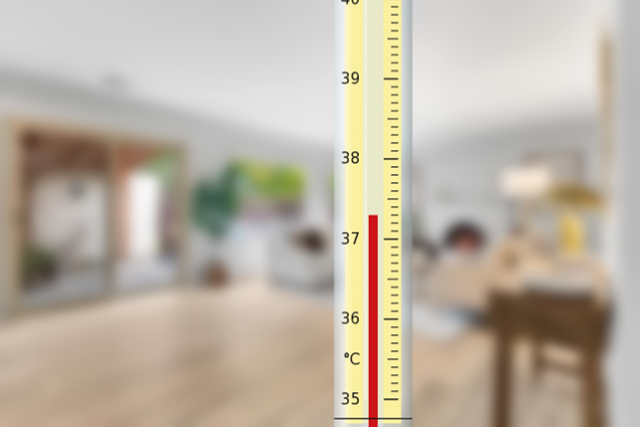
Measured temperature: 37.3 °C
